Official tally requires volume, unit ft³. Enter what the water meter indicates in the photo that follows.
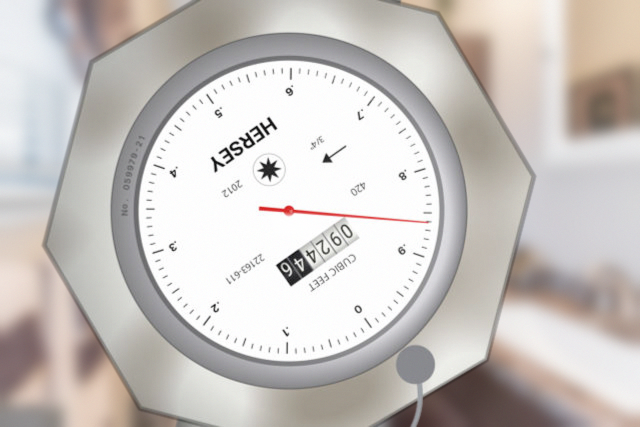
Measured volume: 92445.86 ft³
